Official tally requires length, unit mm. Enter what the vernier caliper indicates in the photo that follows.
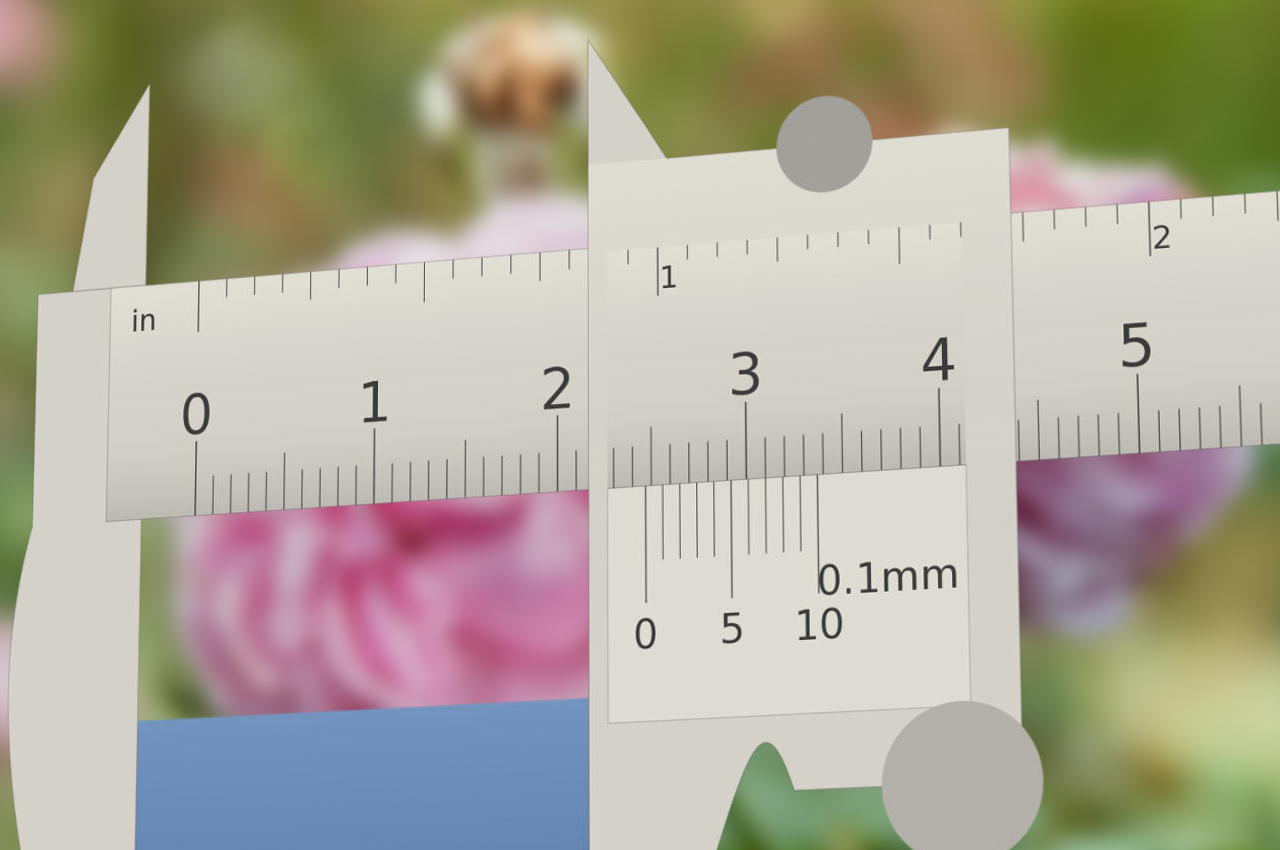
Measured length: 24.7 mm
